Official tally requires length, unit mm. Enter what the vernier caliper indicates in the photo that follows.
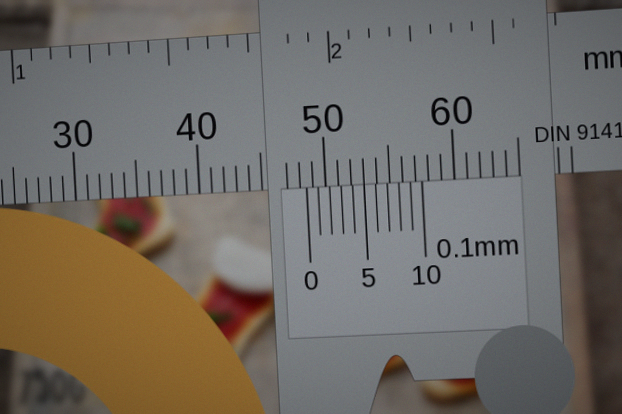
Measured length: 48.5 mm
